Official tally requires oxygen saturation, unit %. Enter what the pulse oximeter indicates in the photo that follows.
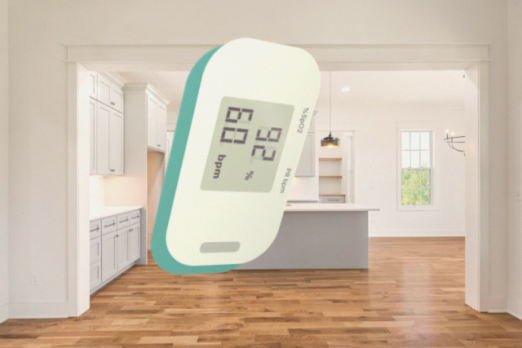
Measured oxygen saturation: 92 %
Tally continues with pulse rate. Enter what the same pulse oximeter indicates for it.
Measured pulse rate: 60 bpm
